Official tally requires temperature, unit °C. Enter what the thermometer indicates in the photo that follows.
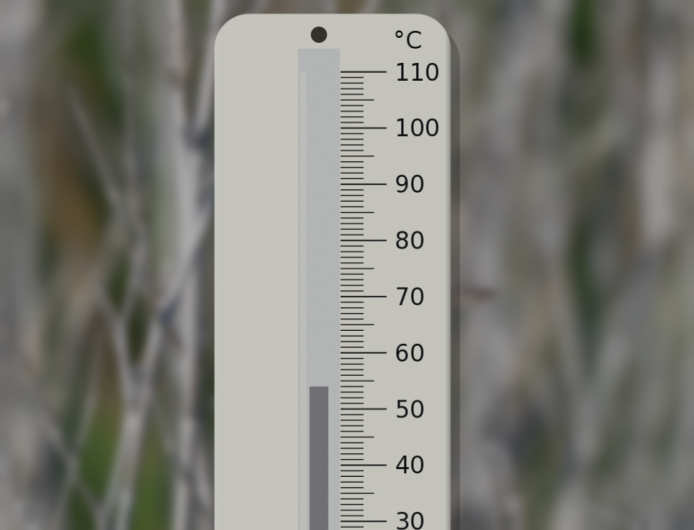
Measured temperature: 54 °C
